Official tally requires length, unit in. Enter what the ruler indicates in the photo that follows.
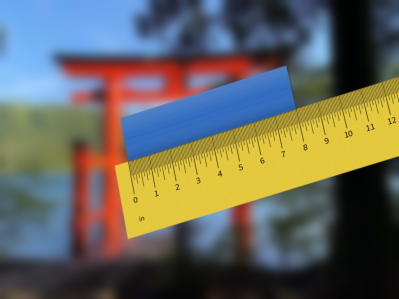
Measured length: 8 in
